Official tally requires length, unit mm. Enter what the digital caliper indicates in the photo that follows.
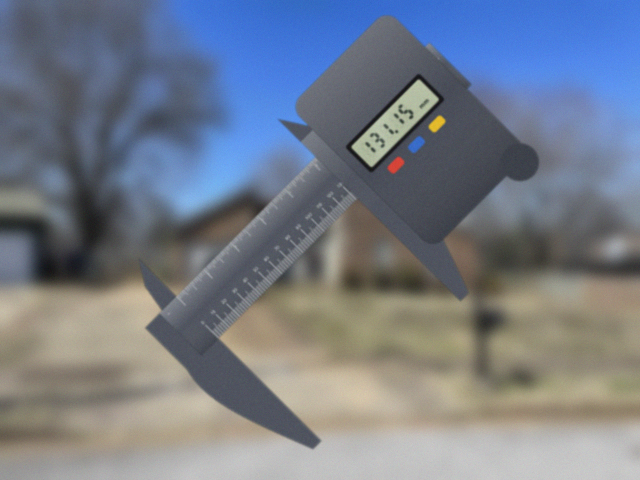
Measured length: 131.15 mm
